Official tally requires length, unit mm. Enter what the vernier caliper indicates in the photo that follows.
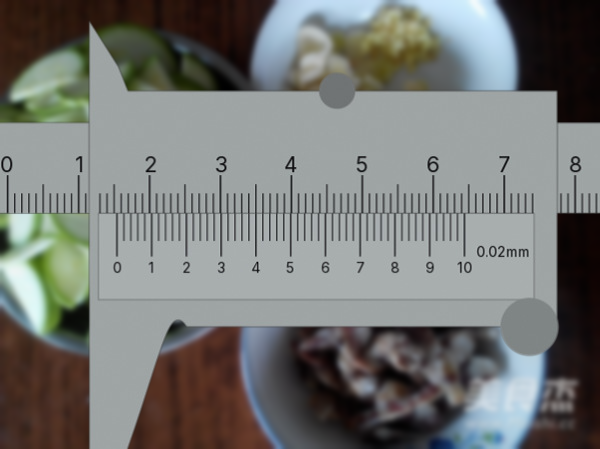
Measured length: 15.4 mm
